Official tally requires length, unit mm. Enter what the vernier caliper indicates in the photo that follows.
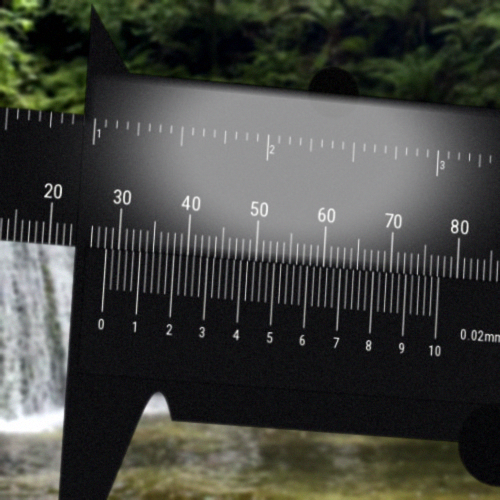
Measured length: 28.2 mm
